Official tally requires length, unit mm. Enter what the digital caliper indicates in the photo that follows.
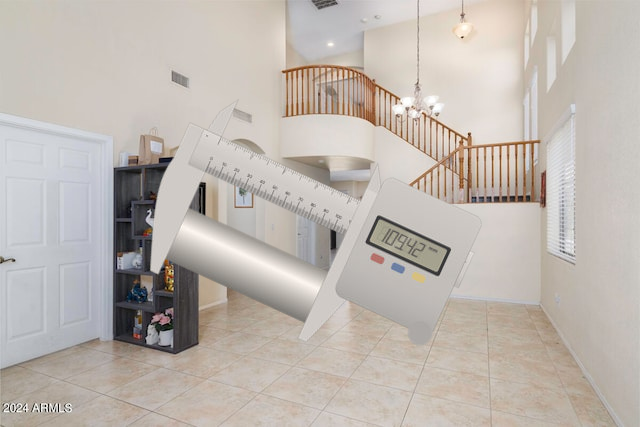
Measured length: 109.42 mm
